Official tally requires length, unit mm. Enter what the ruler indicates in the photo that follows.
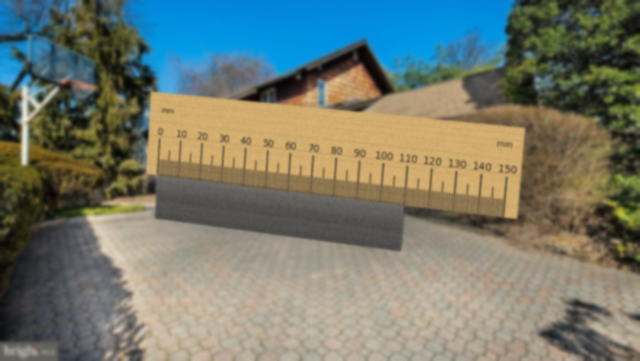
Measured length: 110 mm
